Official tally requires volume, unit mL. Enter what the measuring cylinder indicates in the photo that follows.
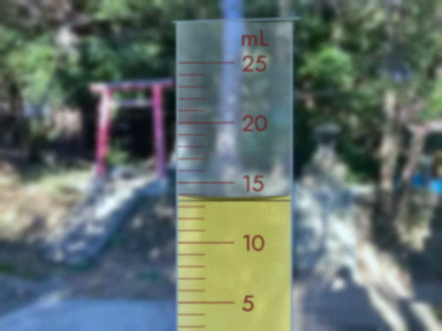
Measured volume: 13.5 mL
